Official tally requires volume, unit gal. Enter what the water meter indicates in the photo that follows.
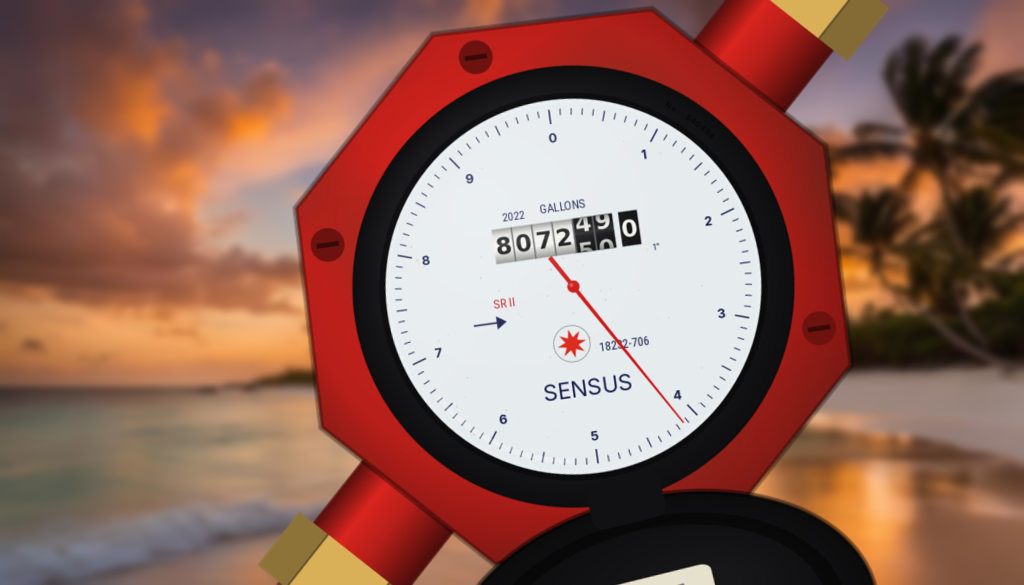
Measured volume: 8072494.1 gal
